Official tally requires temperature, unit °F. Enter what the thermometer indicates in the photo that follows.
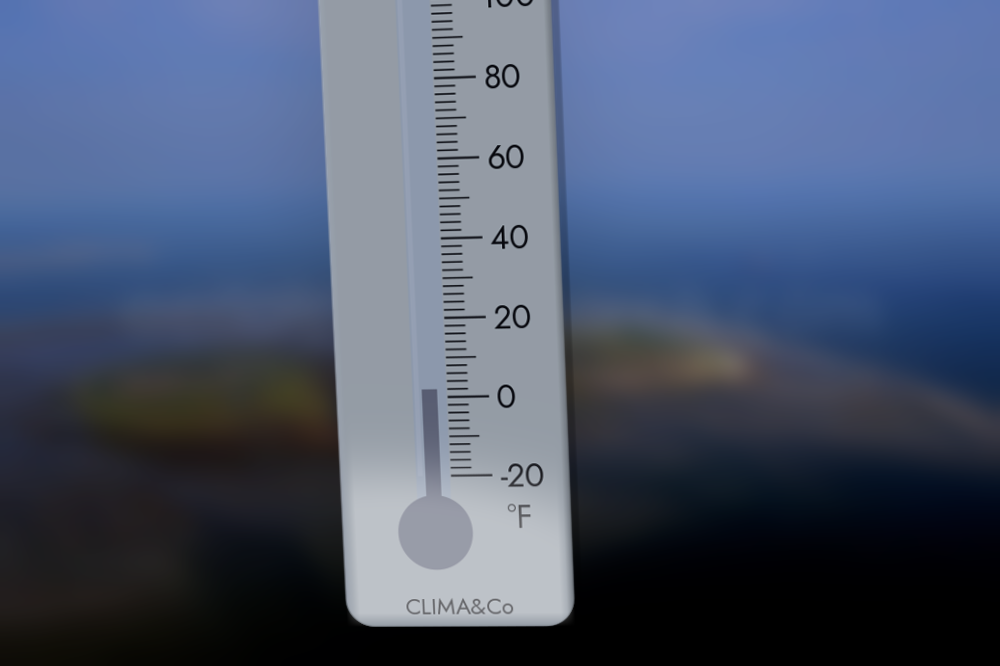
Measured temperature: 2 °F
